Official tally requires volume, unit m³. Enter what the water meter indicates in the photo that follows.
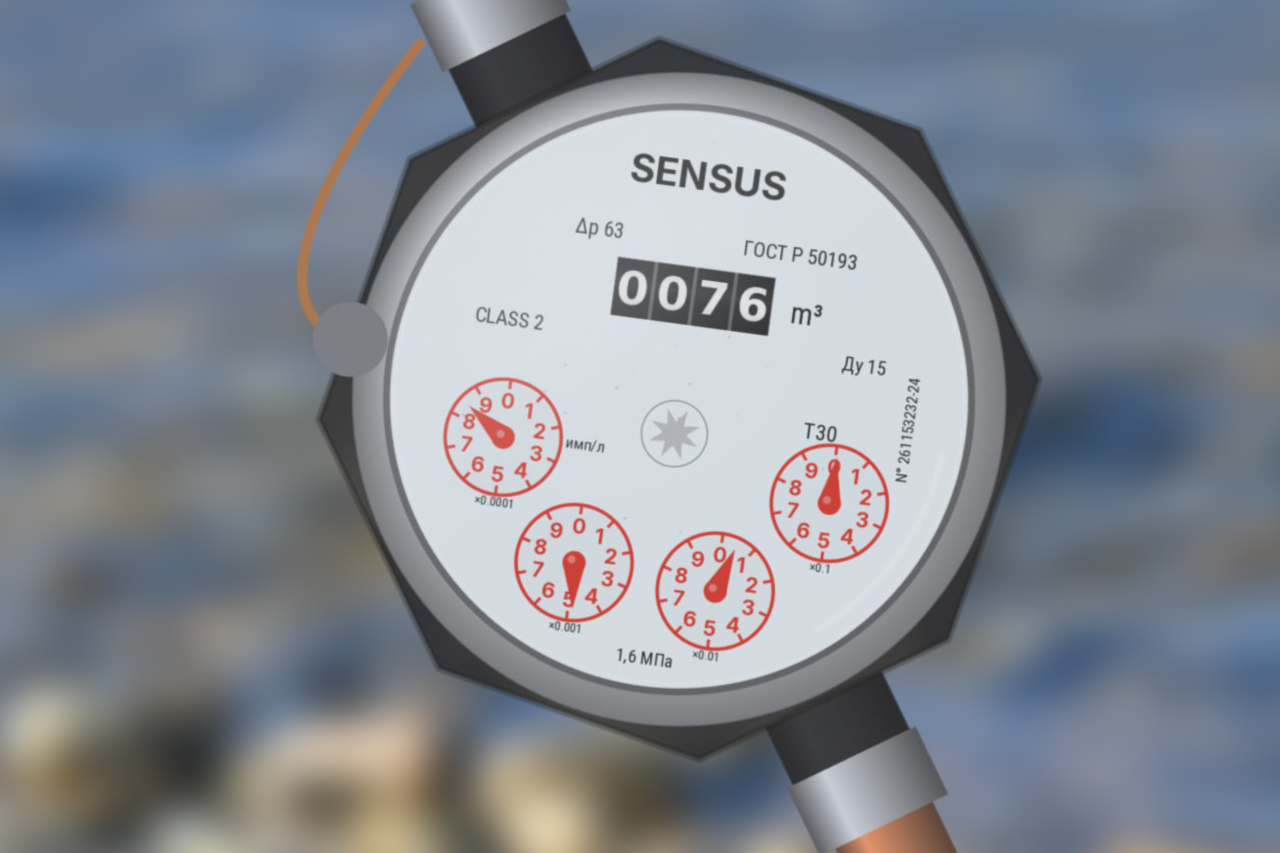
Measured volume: 76.0048 m³
